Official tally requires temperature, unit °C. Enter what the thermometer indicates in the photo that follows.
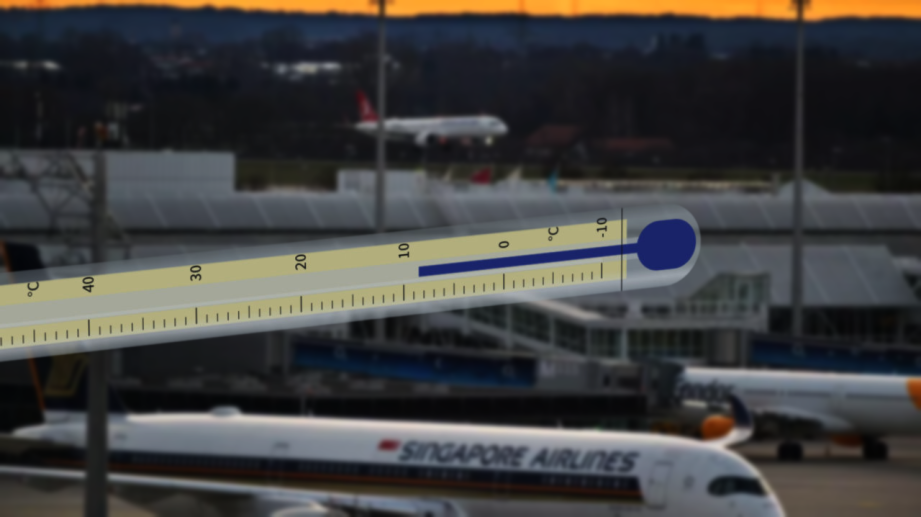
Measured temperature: 8.5 °C
